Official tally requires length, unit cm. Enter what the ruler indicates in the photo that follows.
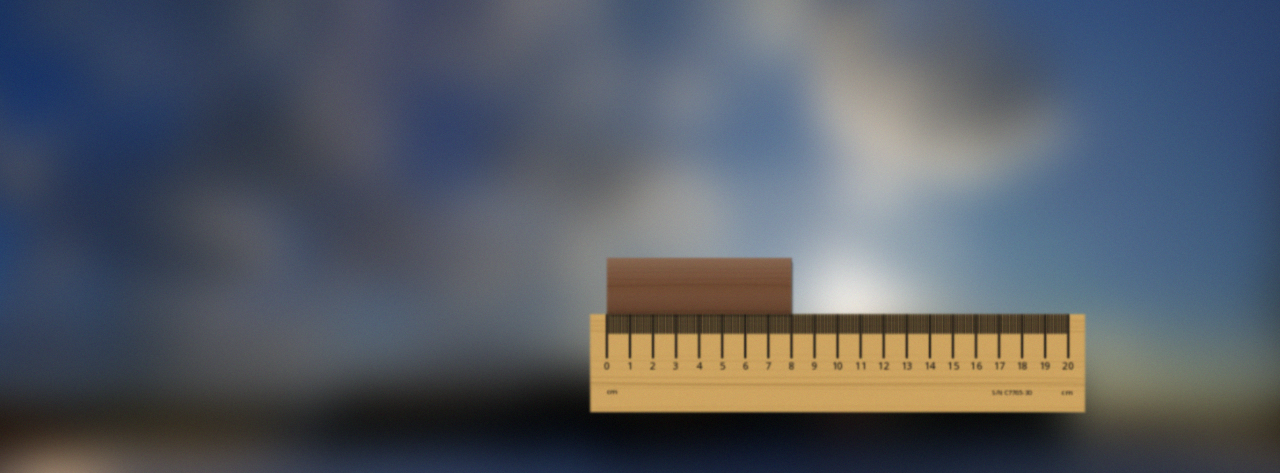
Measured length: 8 cm
